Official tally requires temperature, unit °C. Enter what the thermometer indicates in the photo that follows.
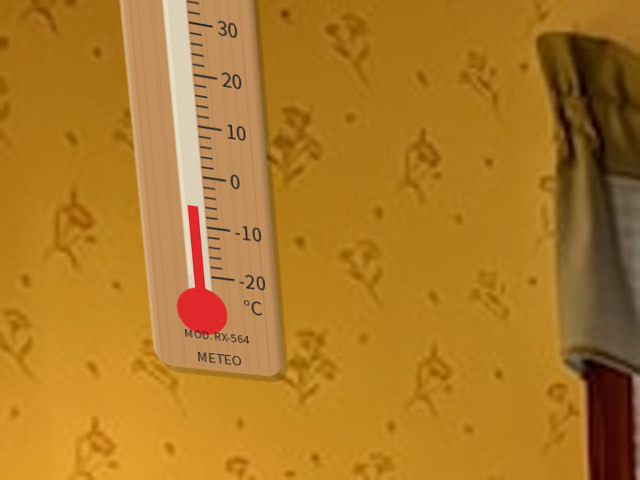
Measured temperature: -6 °C
